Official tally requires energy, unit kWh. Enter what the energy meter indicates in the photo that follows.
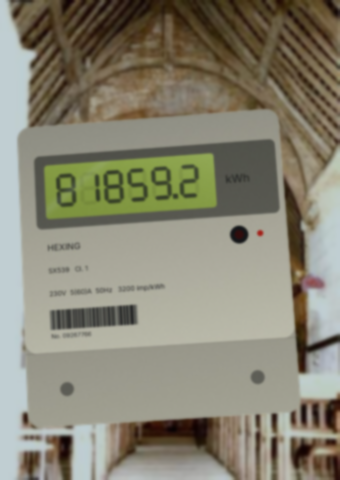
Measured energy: 81859.2 kWh
